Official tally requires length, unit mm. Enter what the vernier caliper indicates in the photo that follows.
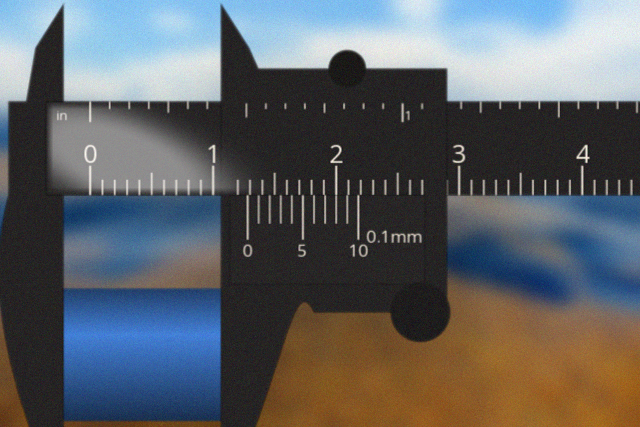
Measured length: 12.8 mm
